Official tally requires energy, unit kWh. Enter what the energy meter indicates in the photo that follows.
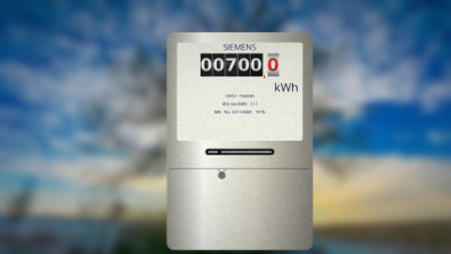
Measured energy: 700.0 kWh
